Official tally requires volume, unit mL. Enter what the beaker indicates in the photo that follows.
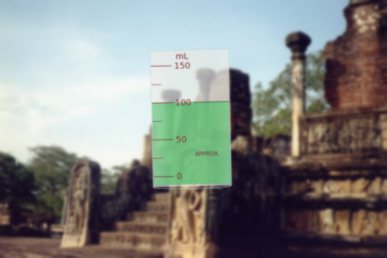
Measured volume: 100 mL
